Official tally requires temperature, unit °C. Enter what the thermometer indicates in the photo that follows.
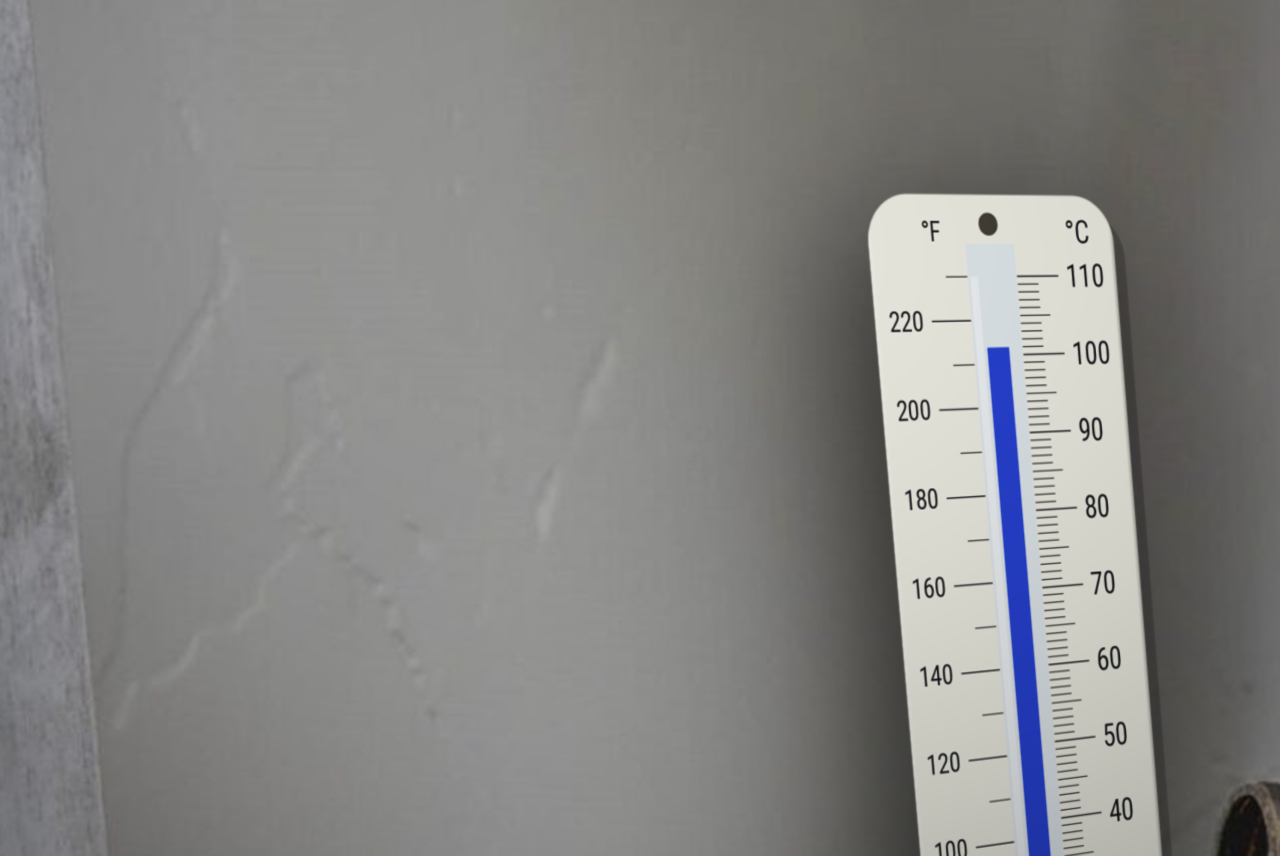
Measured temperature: 101 °C
